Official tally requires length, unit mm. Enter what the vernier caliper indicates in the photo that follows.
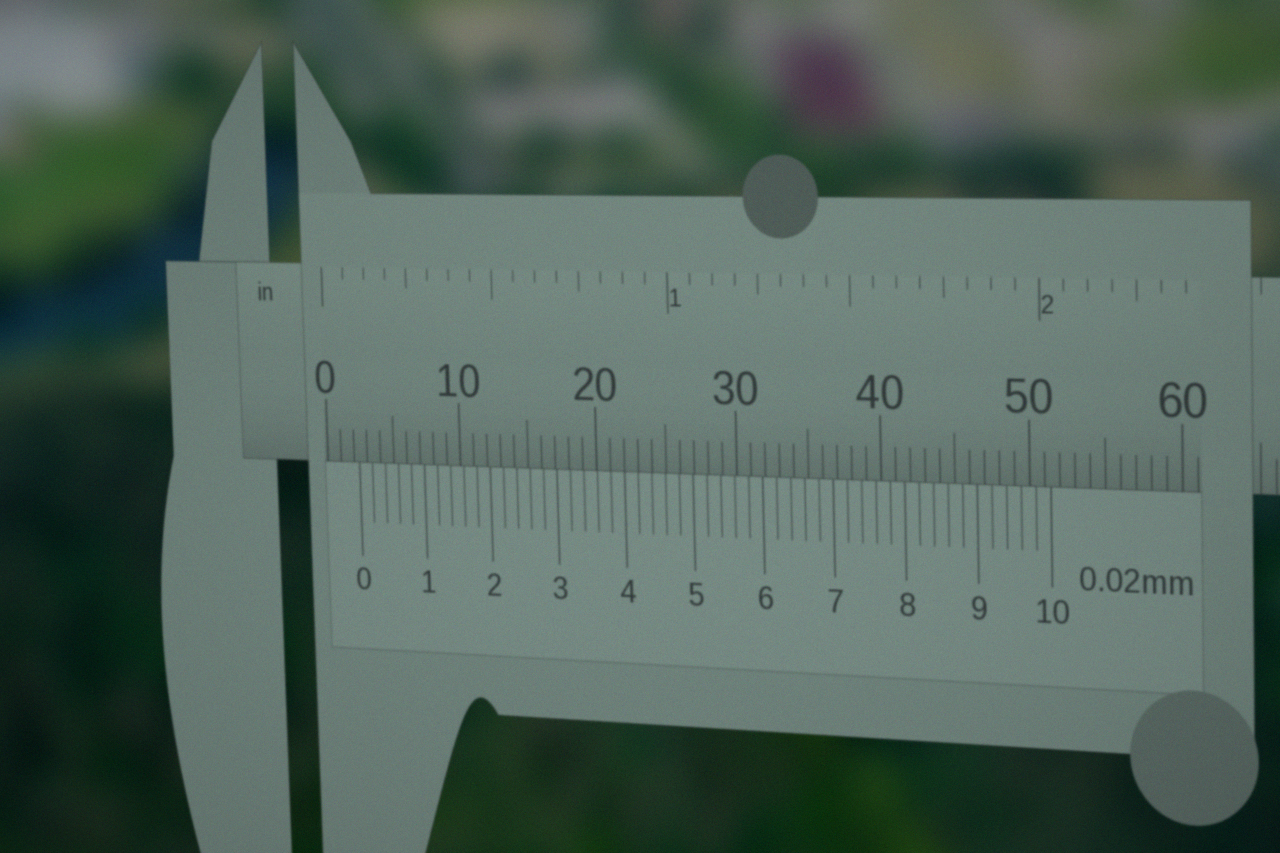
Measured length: 2.4 mm
